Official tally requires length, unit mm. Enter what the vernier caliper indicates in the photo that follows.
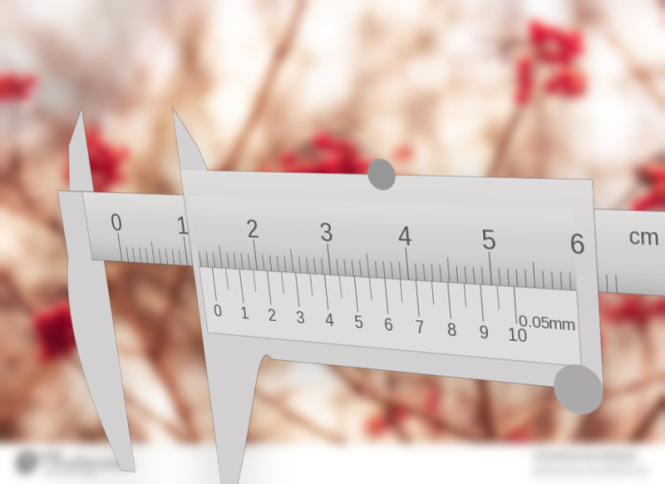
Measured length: 13.6 mm
